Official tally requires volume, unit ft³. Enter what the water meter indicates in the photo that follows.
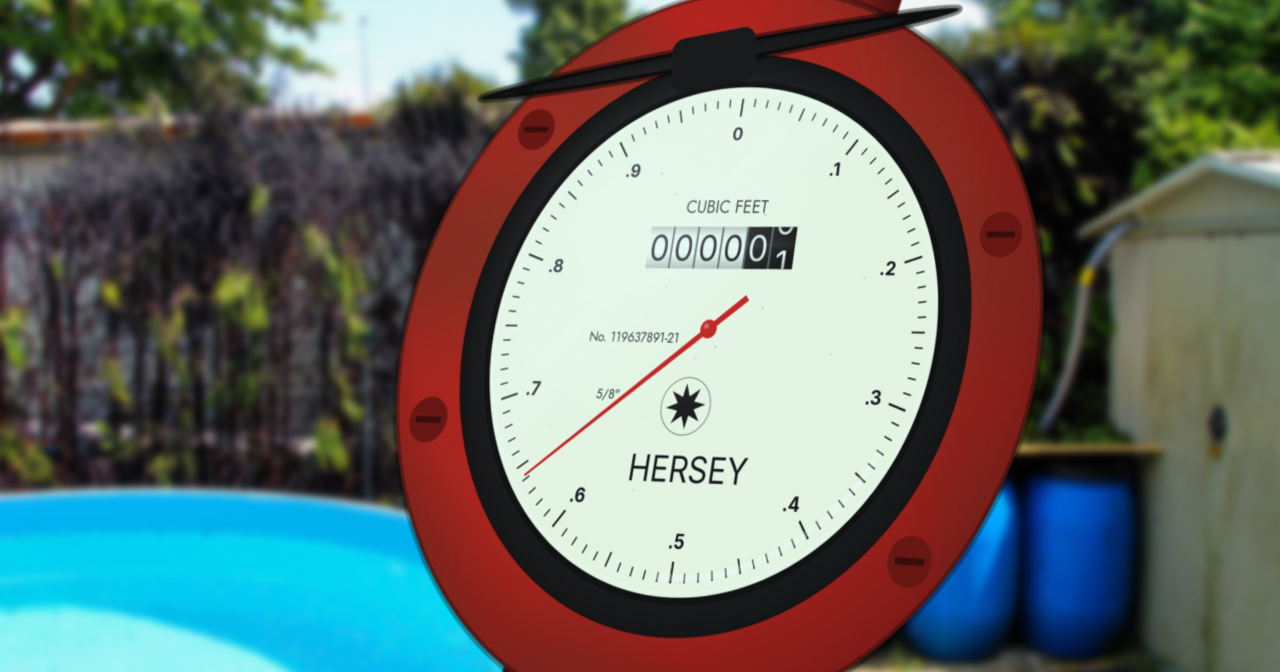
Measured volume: 0.64 ft³
